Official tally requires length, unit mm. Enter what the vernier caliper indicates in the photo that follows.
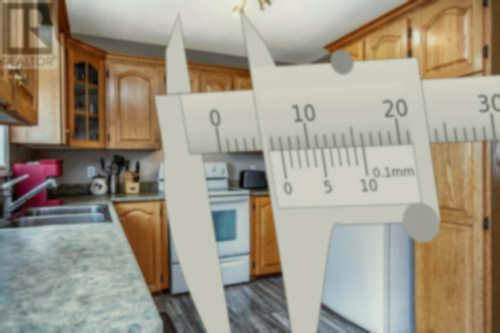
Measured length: 7.0 mm
